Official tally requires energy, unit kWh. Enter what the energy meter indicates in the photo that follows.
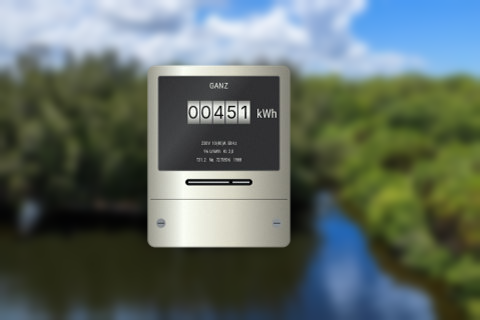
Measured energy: 451 kWh
